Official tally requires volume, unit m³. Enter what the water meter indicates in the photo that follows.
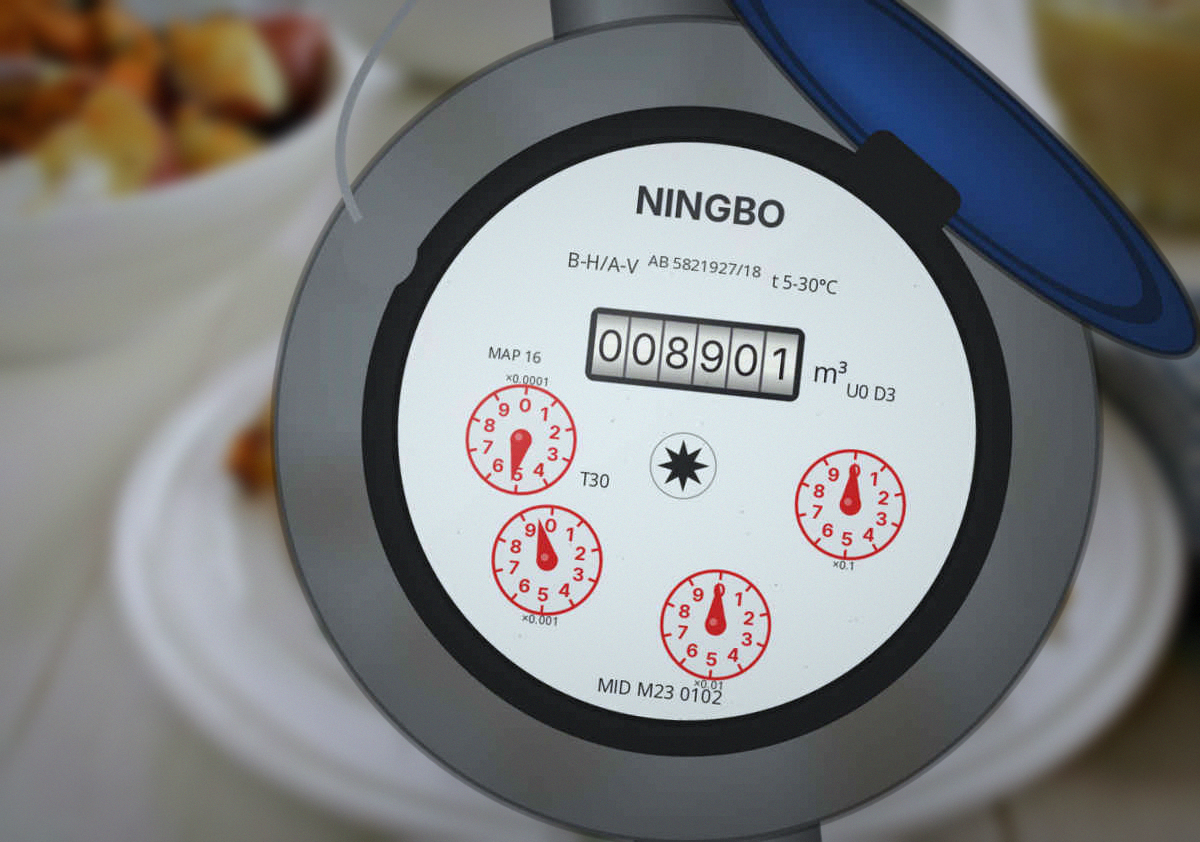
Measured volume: 8900.9995 m³
